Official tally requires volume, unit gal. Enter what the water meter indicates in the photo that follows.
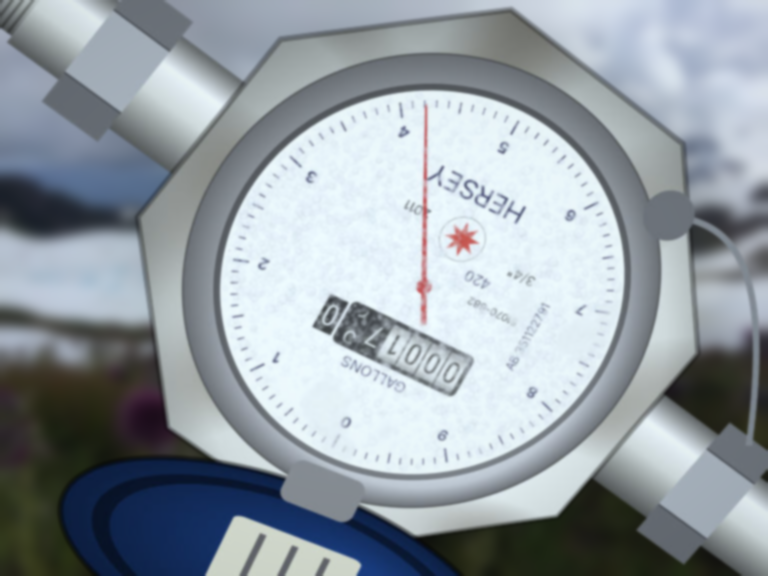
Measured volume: 1754.2 gal
